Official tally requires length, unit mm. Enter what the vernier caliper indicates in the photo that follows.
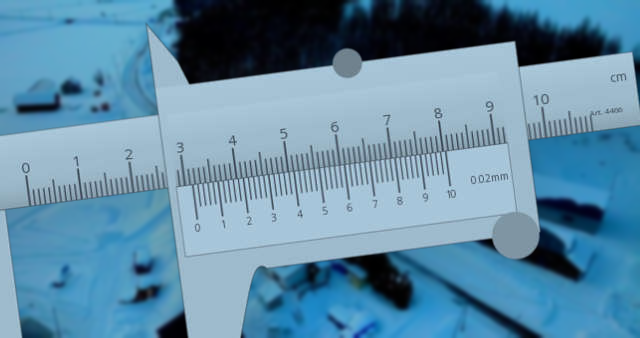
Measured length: 31.5 mm
